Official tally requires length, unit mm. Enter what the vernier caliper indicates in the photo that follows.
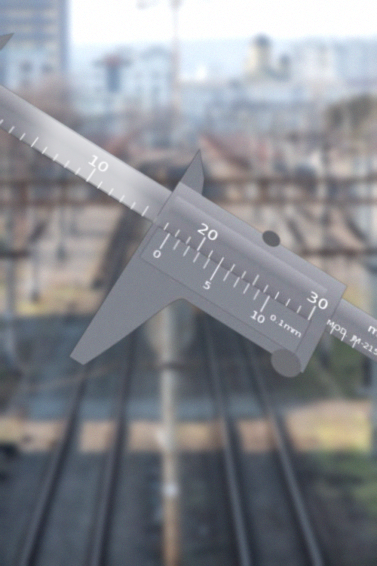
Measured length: 17.5 mm
